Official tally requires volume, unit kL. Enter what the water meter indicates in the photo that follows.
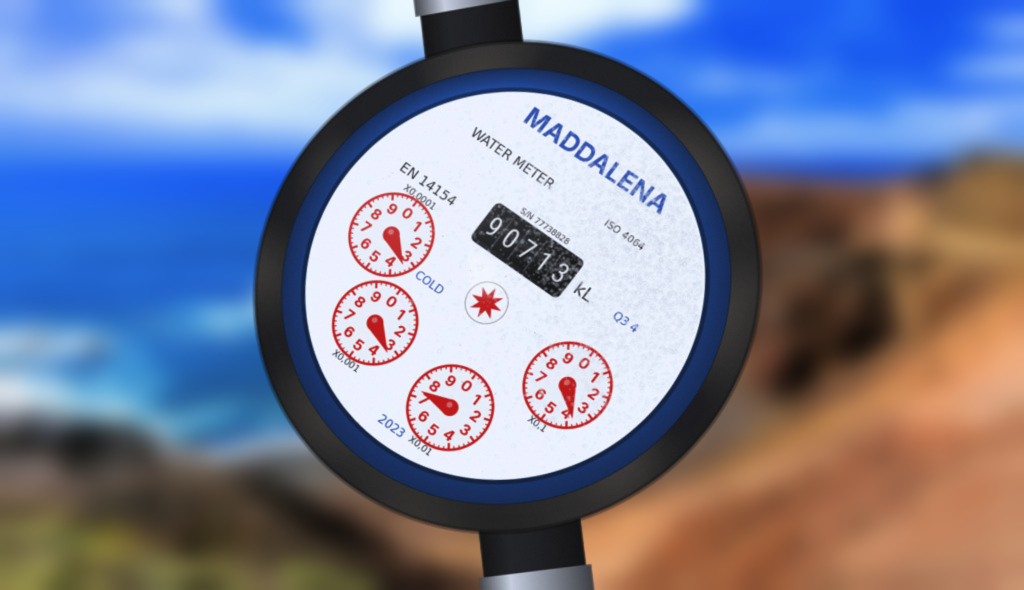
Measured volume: 90713.3733 kL
